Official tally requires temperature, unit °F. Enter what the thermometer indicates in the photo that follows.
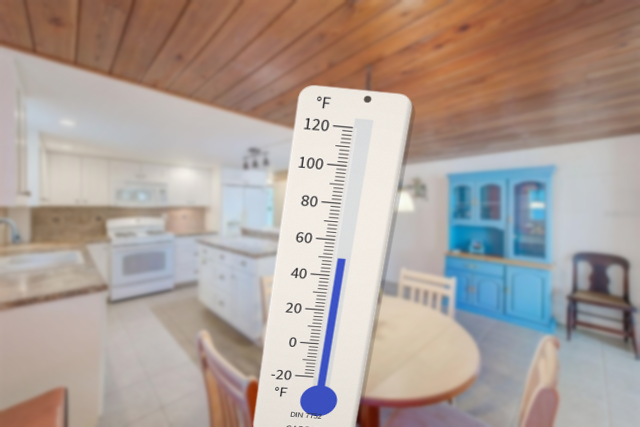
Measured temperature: 50 °F
